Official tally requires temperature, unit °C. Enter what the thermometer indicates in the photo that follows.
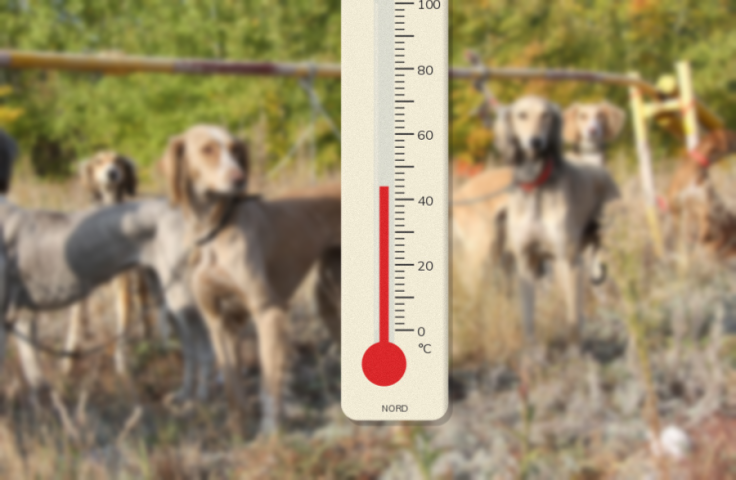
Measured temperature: 44 °C
